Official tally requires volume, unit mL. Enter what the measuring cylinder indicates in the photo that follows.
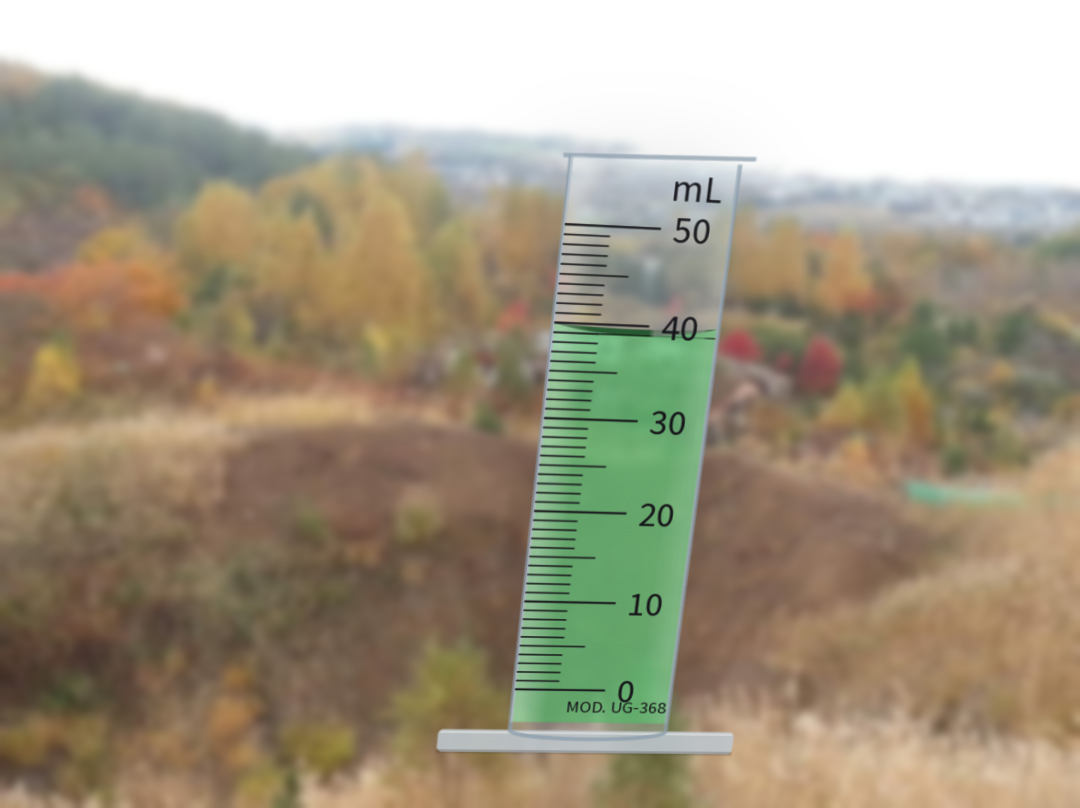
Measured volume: 39 mL
